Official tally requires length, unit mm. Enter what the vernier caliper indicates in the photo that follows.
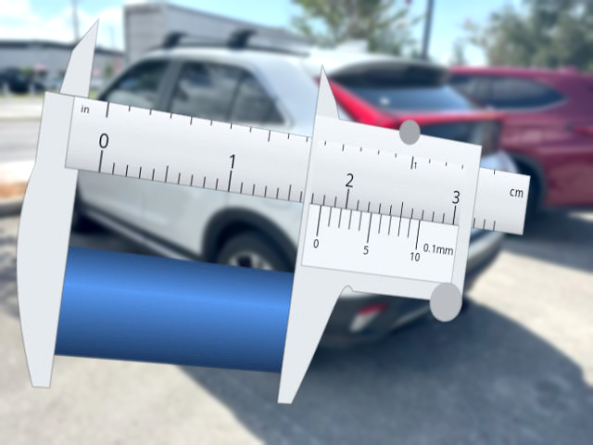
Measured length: 17.8 mm
